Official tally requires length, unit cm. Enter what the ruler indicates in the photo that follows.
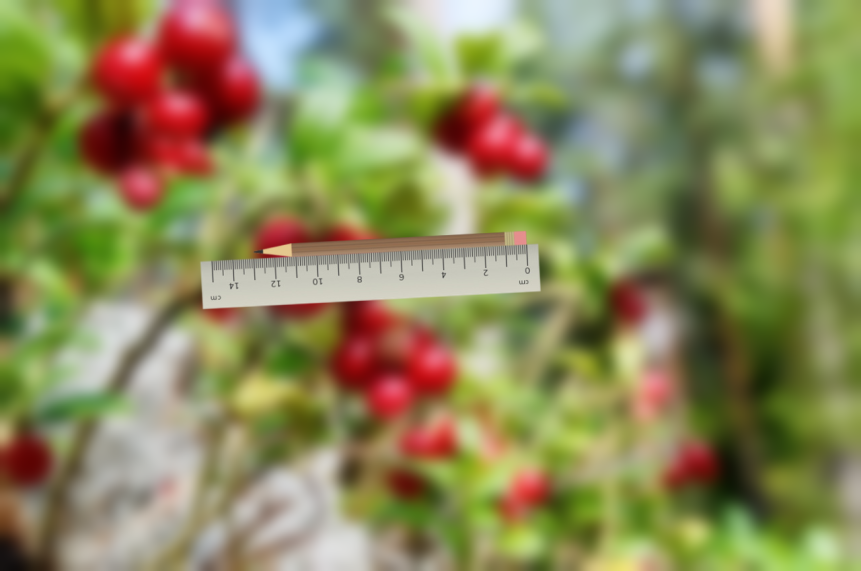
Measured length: 13 cm
